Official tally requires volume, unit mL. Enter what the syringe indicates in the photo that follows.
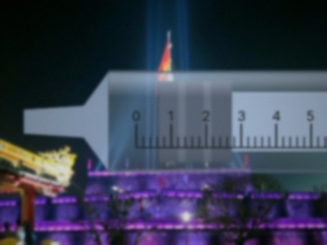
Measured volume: 0.6 mL
